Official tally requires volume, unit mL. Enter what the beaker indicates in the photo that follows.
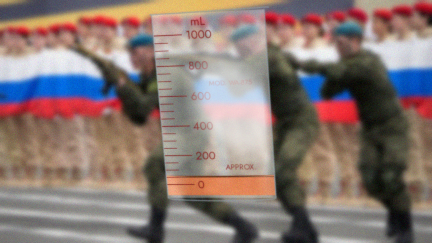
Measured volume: 50 mL
